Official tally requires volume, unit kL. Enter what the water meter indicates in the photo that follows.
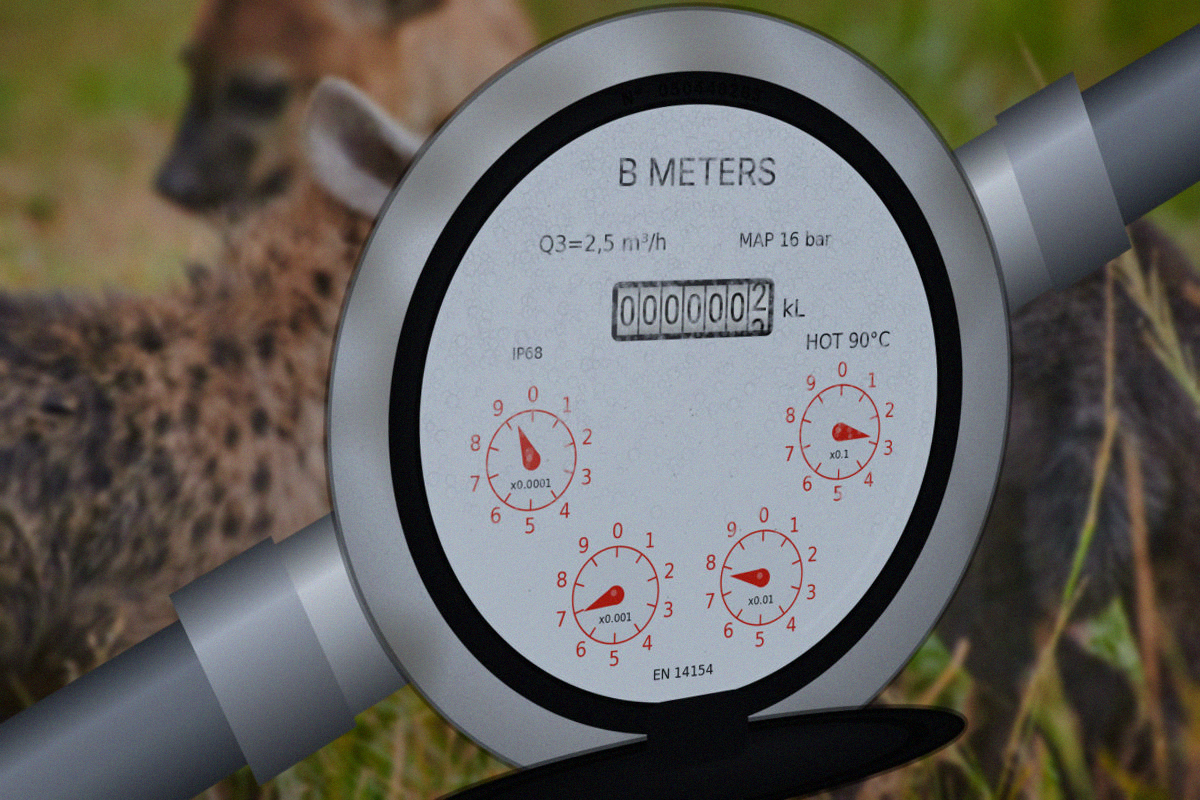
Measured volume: 2.2769 kL
